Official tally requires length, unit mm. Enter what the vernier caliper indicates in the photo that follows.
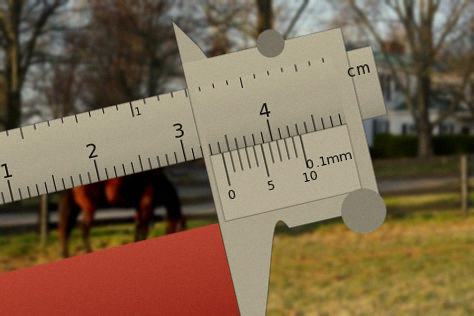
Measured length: 34.2 mm
